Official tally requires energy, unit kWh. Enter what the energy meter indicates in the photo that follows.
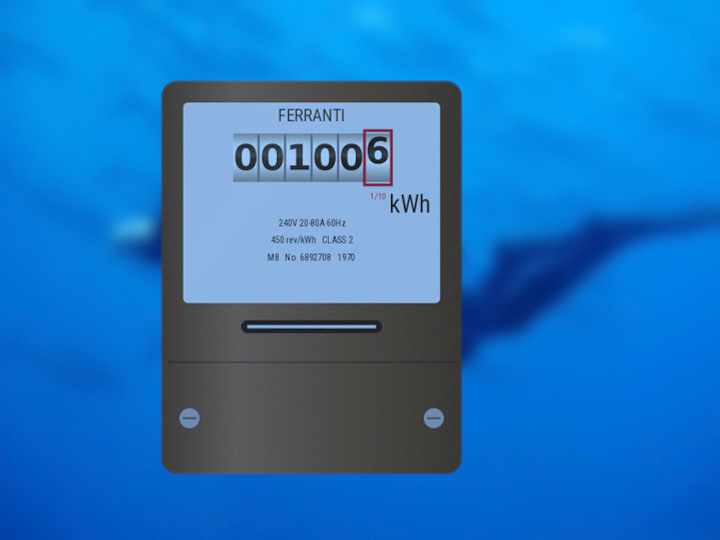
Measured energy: 100.6 kWh
